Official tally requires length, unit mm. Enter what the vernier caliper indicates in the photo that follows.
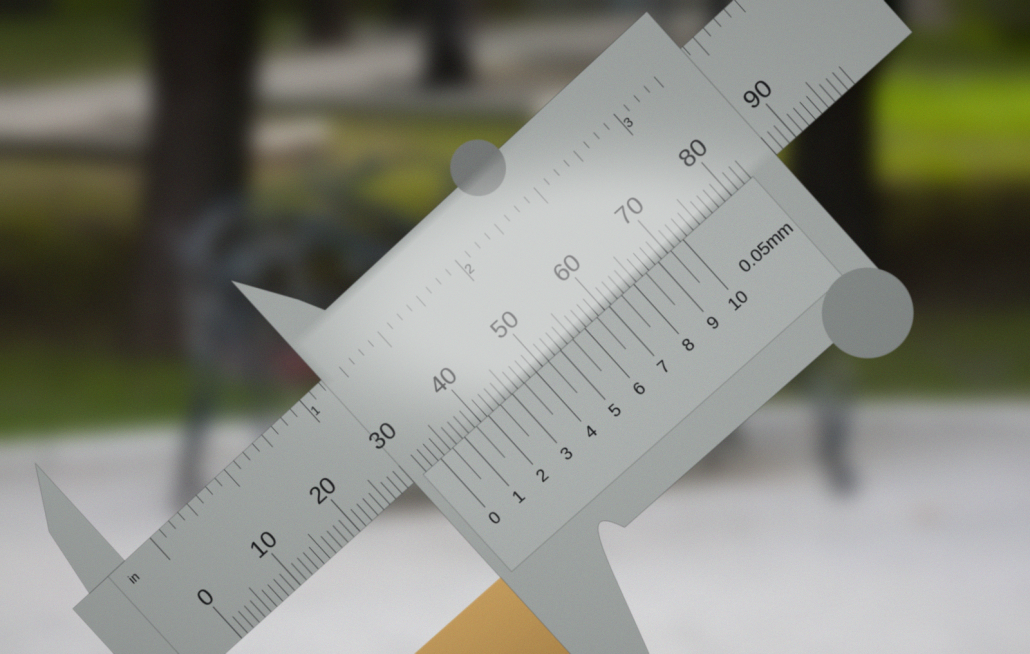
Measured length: 33.4 mm
